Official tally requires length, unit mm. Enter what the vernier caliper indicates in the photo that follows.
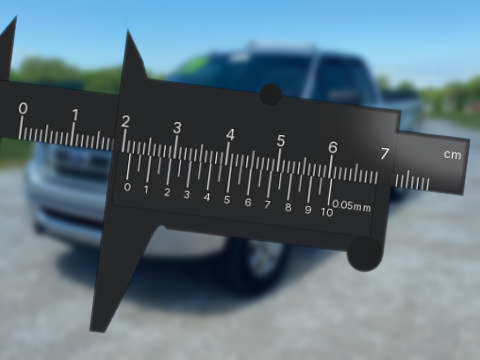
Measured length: 21.5 mm
